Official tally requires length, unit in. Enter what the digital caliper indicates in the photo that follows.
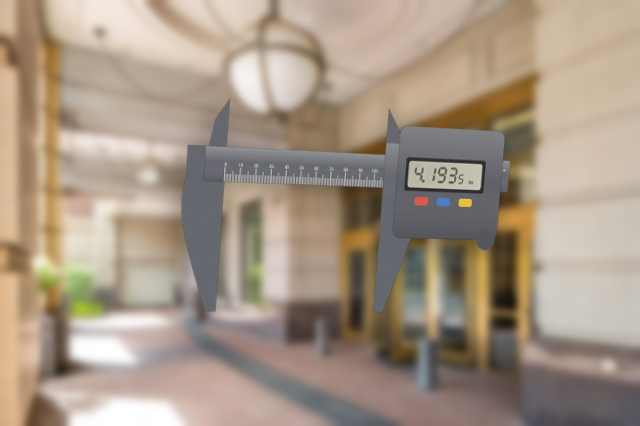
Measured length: 4.1935 in
